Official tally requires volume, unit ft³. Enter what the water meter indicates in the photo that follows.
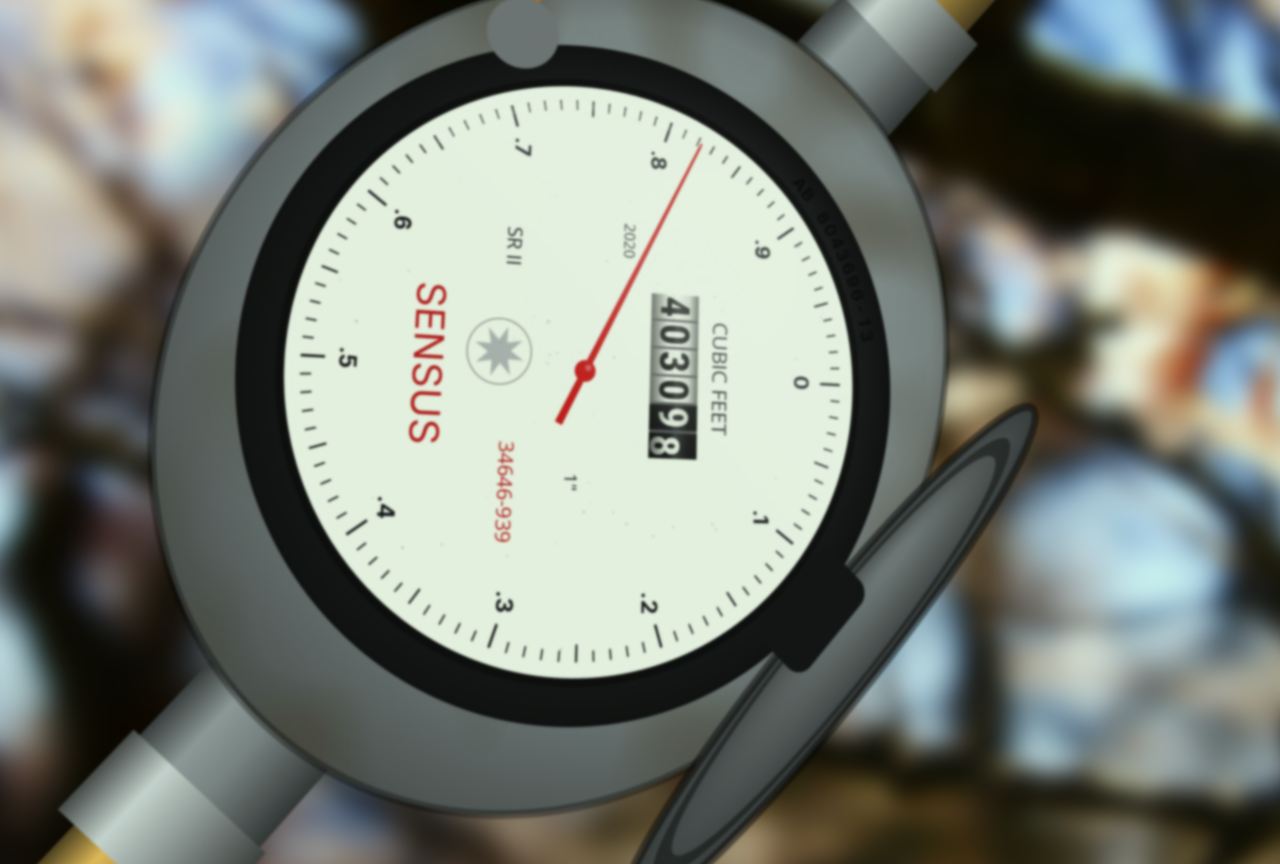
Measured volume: 403097.82 ft³
